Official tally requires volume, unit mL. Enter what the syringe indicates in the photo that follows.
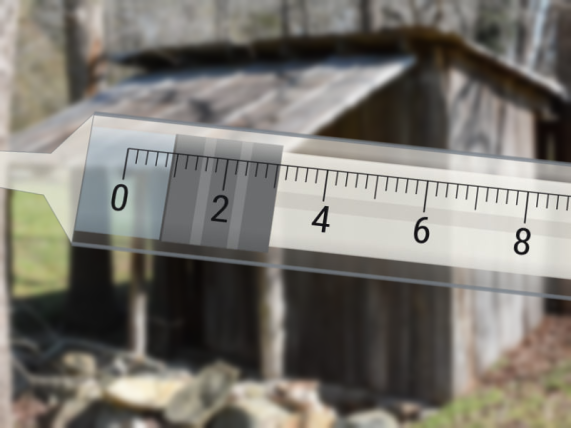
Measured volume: 0.9 mL
